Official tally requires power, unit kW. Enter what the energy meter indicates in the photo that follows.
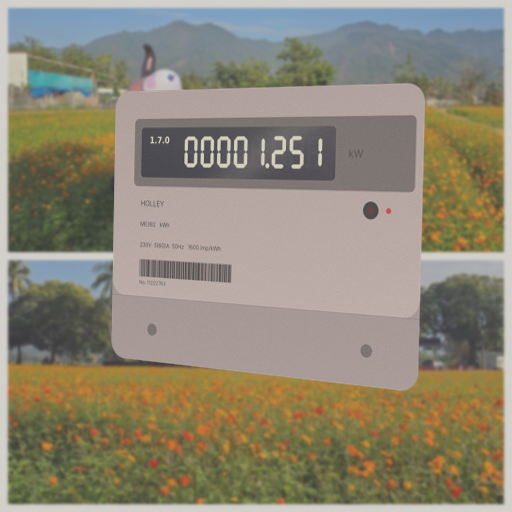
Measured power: 1.251 kW
